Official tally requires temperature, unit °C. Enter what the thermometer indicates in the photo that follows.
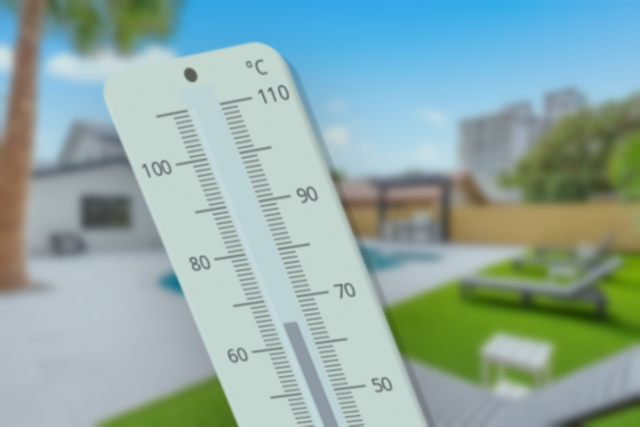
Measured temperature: 65 °C
